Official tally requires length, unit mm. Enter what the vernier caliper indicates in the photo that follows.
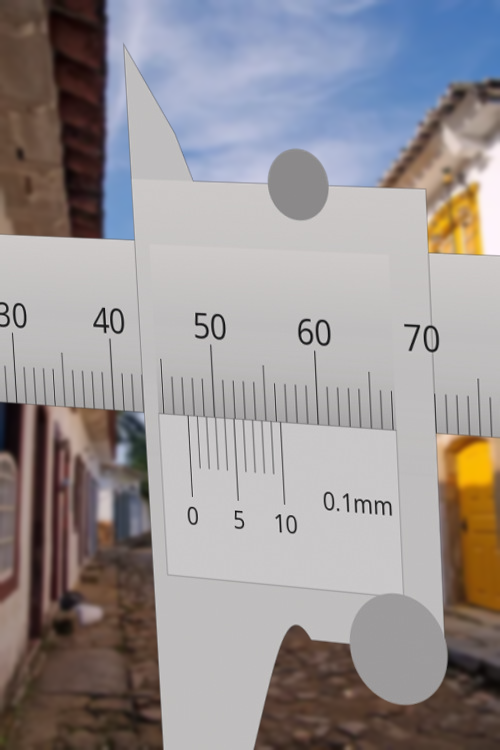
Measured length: 47.4 mm
